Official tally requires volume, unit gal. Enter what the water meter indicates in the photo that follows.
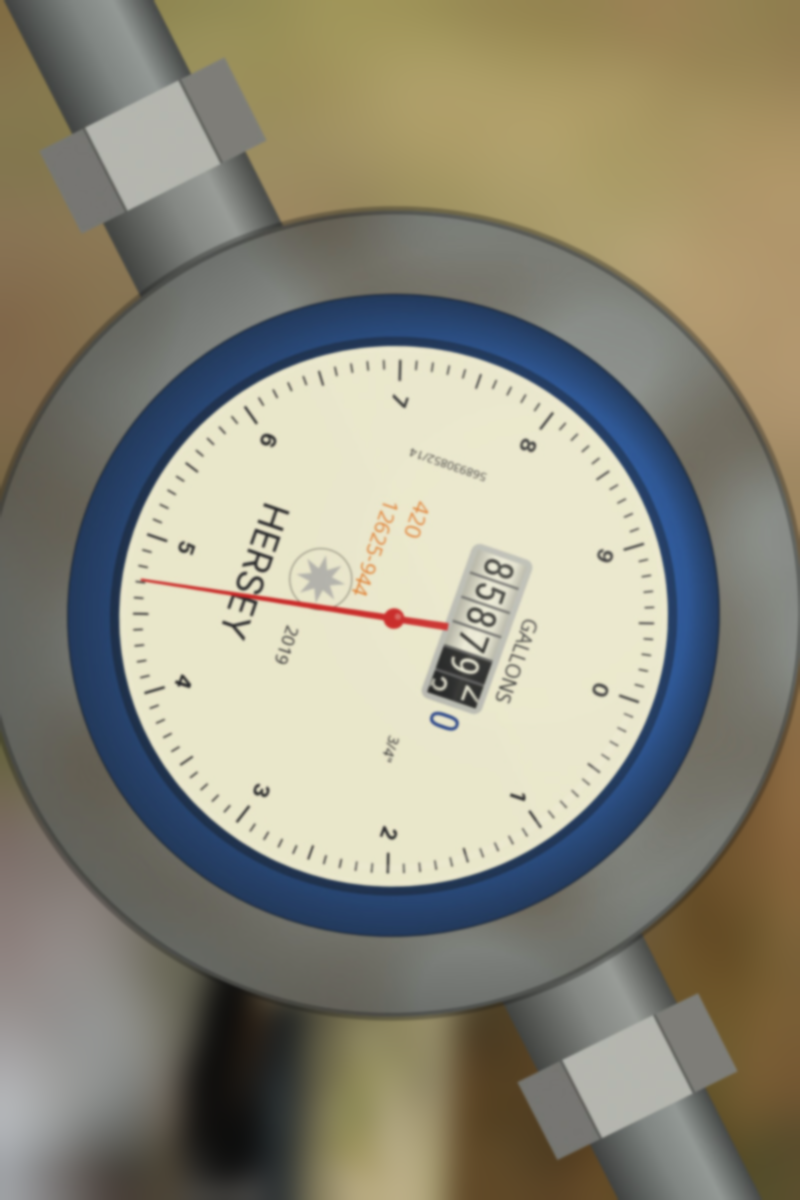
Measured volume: 8587924.7 gal
